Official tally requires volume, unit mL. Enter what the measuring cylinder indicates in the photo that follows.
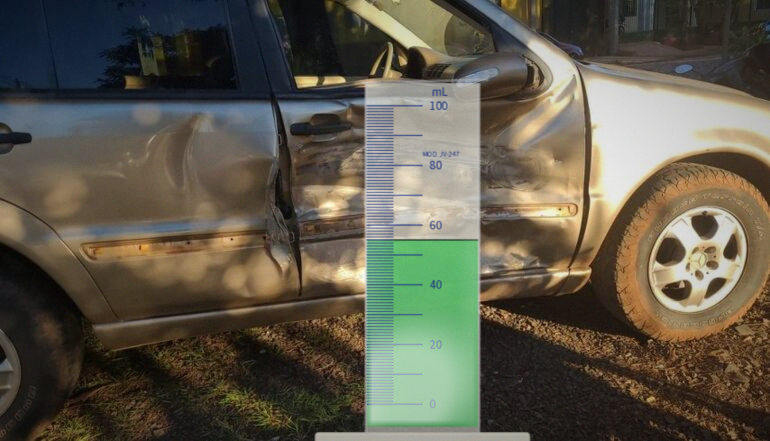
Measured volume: 55 mL
